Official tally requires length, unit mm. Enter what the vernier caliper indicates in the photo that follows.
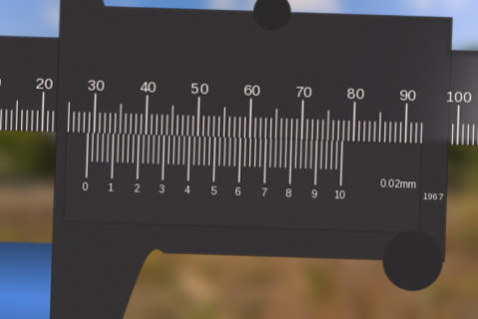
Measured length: 28.8 mm
